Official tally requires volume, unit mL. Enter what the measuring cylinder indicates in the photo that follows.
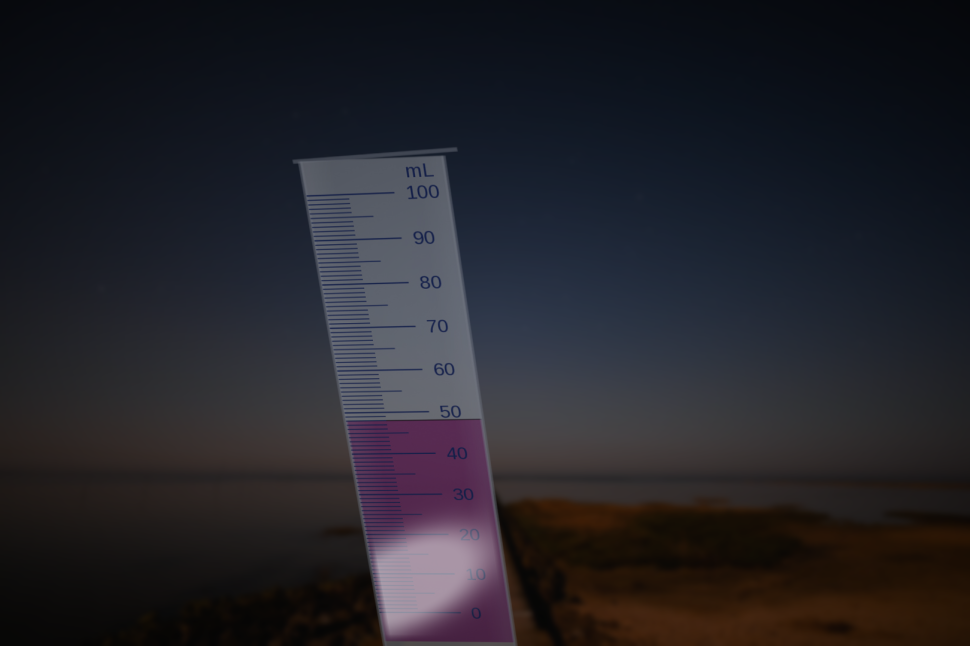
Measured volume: 48 mL
